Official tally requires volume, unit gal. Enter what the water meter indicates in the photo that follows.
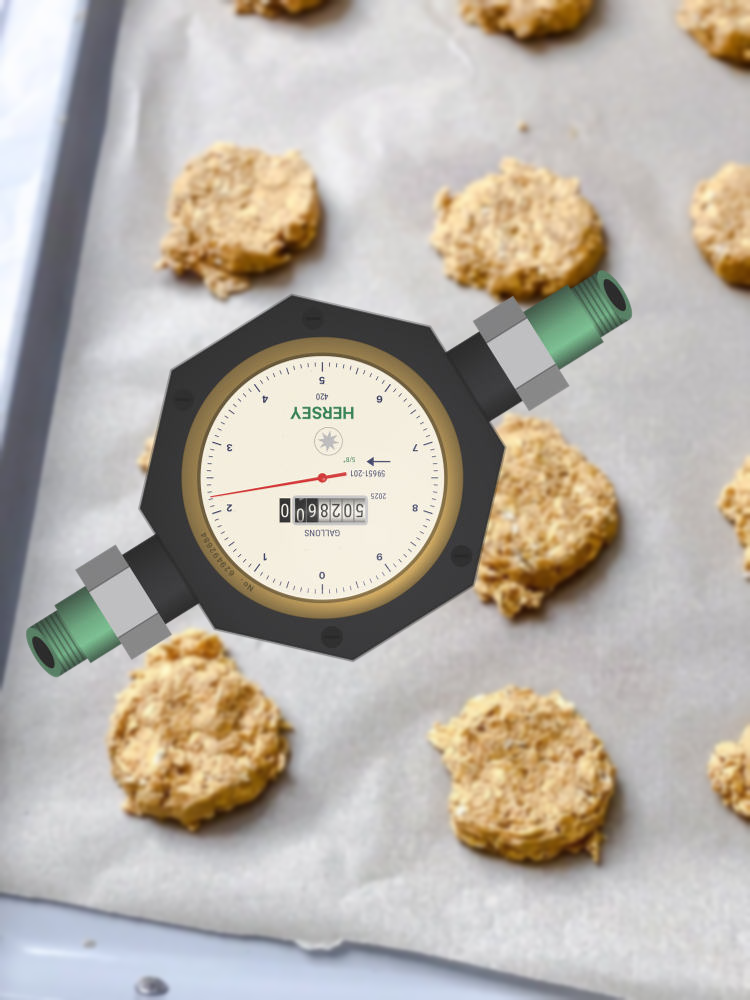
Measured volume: 5028602.2 gal
